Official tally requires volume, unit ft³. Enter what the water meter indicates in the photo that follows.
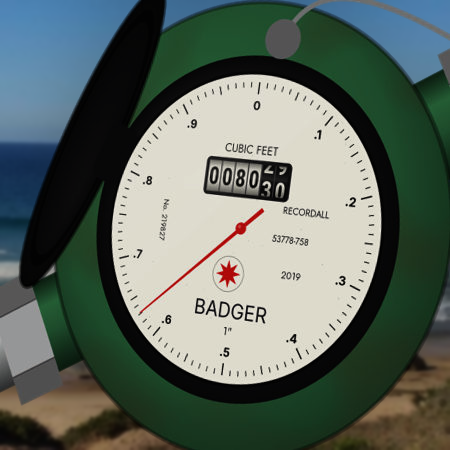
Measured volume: 8029.63 ft³
